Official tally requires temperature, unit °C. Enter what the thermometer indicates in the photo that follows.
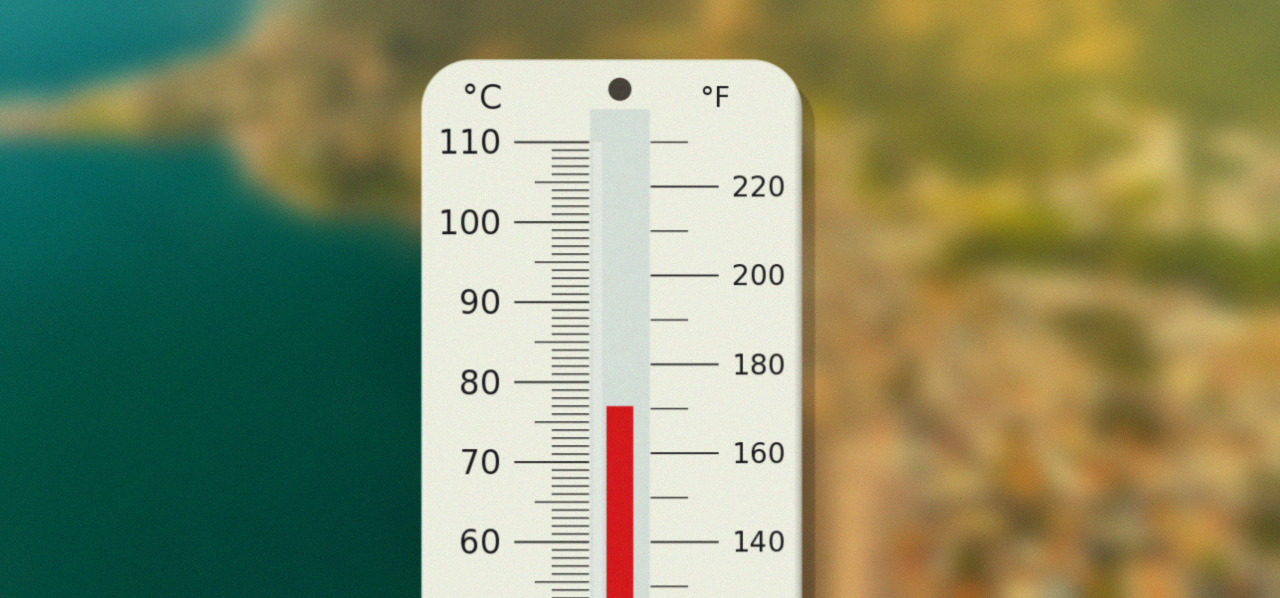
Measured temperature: 77 °C
